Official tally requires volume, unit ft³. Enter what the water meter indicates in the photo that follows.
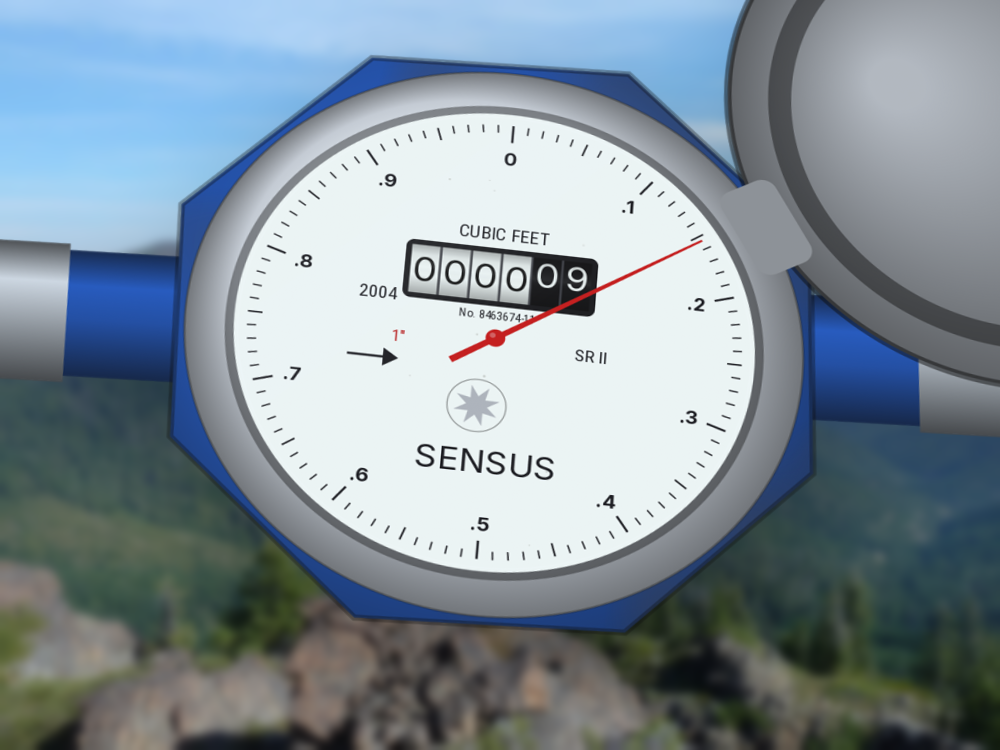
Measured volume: 9.15 ft³
